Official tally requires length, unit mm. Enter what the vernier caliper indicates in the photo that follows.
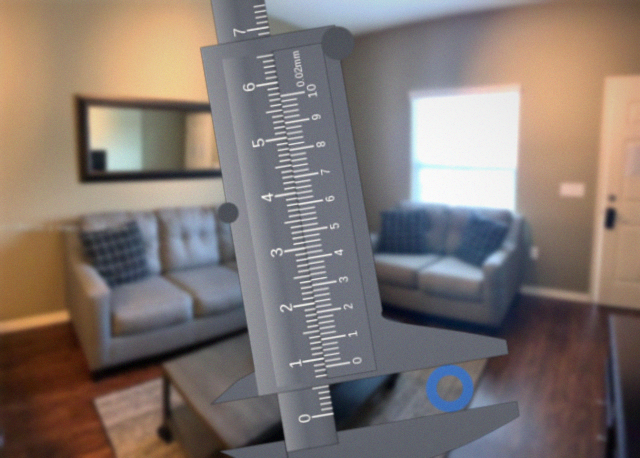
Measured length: 8.5 mm
